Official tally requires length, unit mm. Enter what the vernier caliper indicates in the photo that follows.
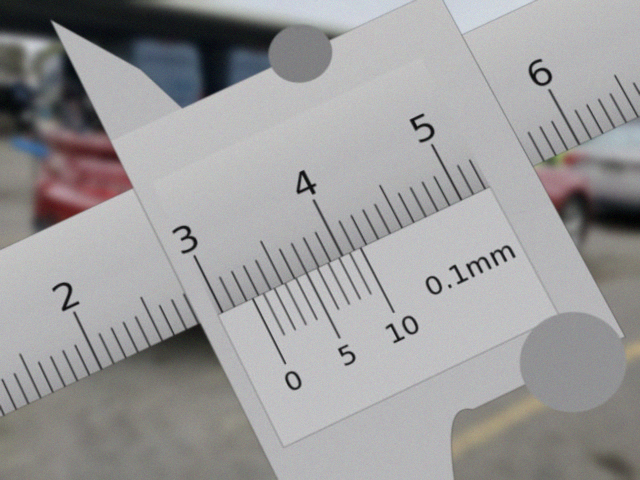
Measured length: 32.5 mm
